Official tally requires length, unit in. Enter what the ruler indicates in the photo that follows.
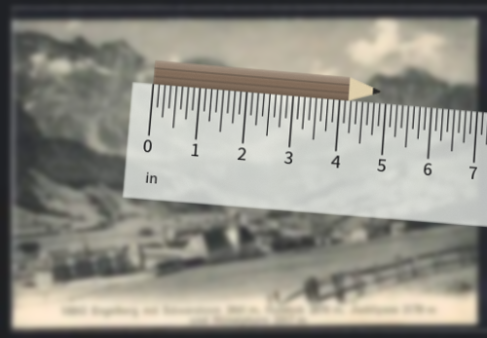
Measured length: 4.875 in
